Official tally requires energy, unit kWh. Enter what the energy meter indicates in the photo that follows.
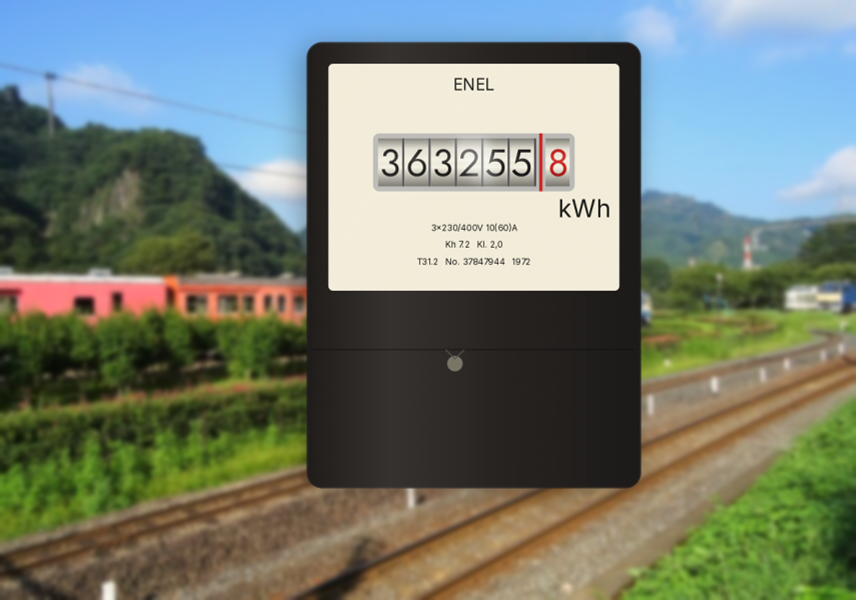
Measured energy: 363255.8 kWh
